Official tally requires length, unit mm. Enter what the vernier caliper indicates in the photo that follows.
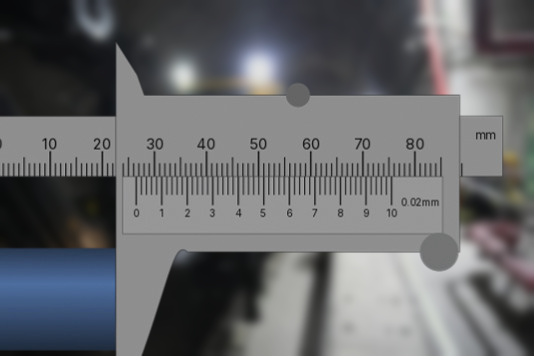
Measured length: 26.5 mm
